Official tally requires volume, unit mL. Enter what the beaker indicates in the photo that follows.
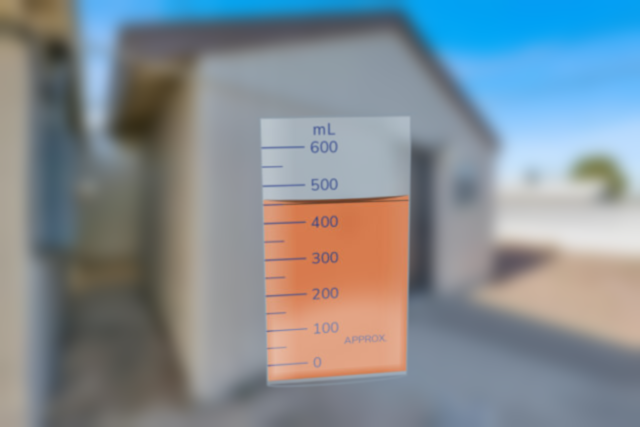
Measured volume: 450 mL
